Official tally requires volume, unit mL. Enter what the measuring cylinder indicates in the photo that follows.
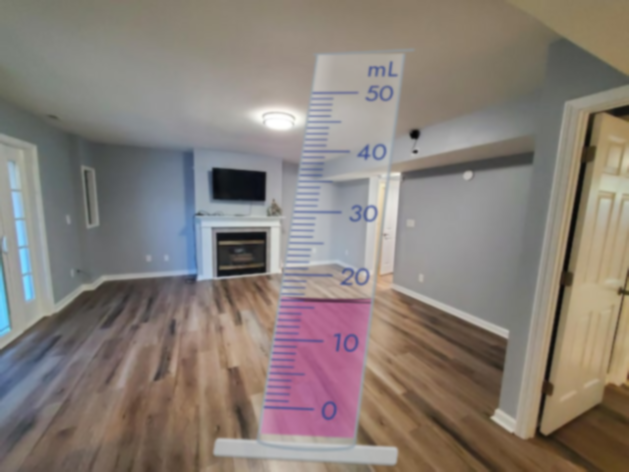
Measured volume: 16 mL
